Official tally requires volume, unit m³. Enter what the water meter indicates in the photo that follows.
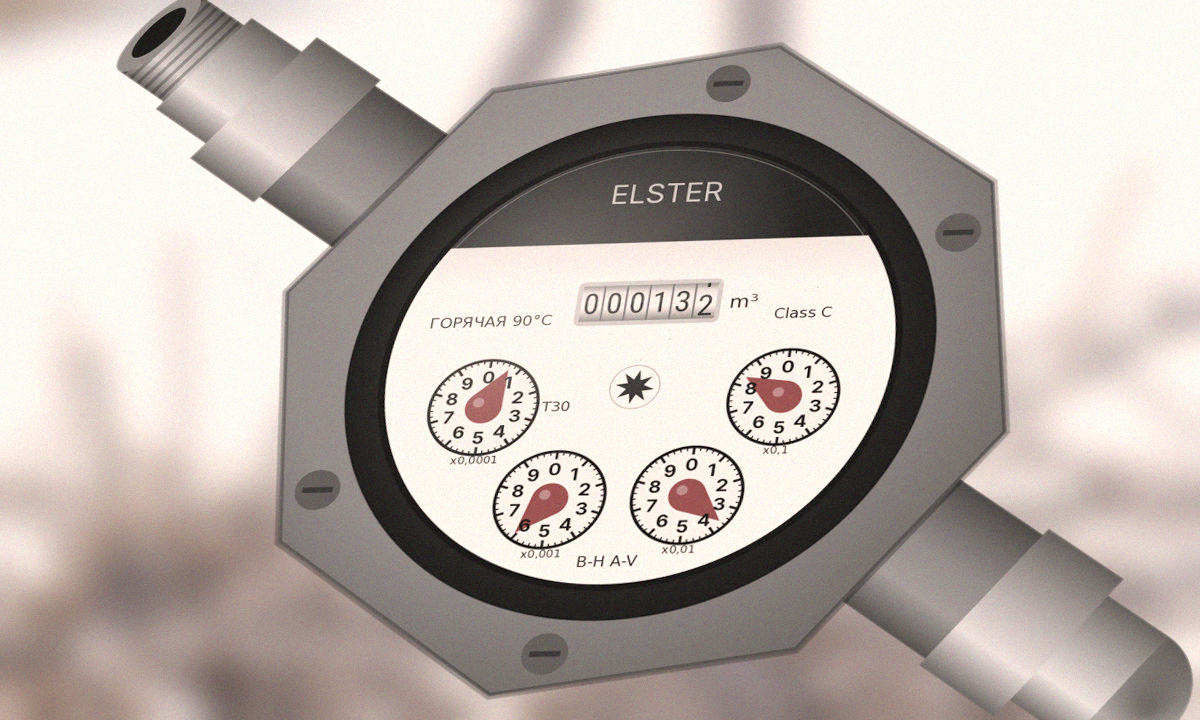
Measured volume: 131.8360 m³
